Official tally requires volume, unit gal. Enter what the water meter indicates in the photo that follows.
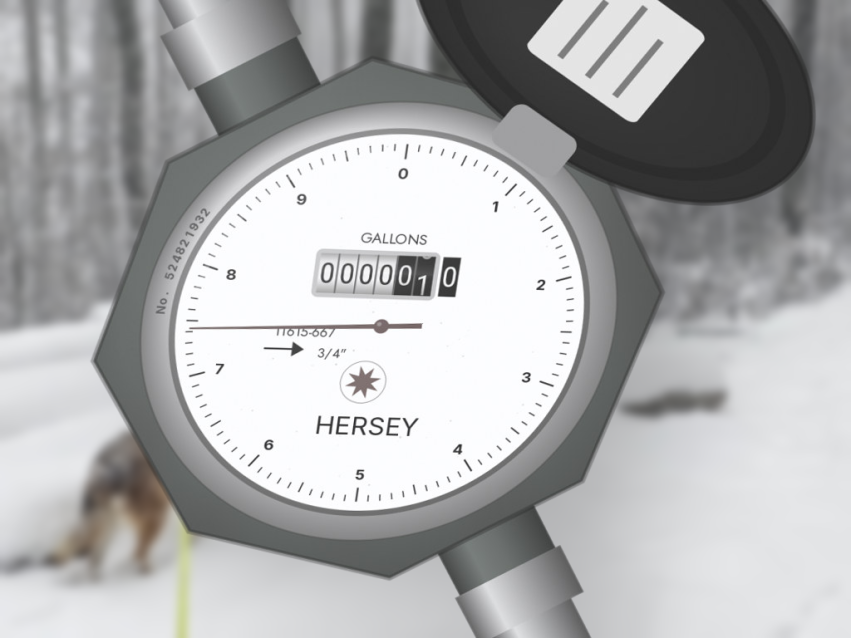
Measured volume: 7.4 gal
